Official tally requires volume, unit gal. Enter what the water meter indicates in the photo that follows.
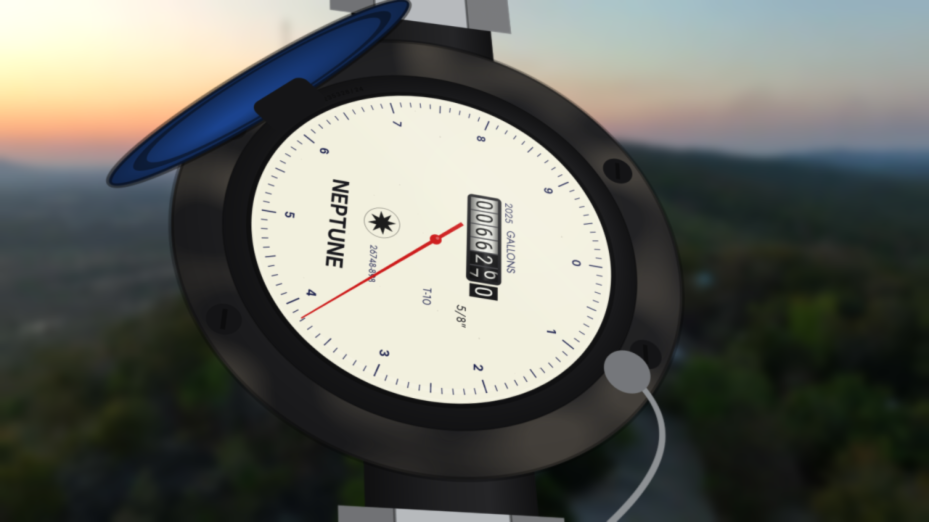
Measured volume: 66263.8 gal
